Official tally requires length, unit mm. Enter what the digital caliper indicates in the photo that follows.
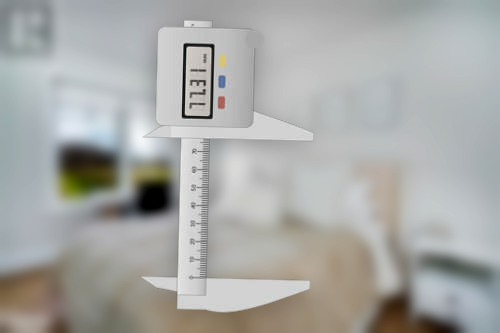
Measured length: 77.31 mm
